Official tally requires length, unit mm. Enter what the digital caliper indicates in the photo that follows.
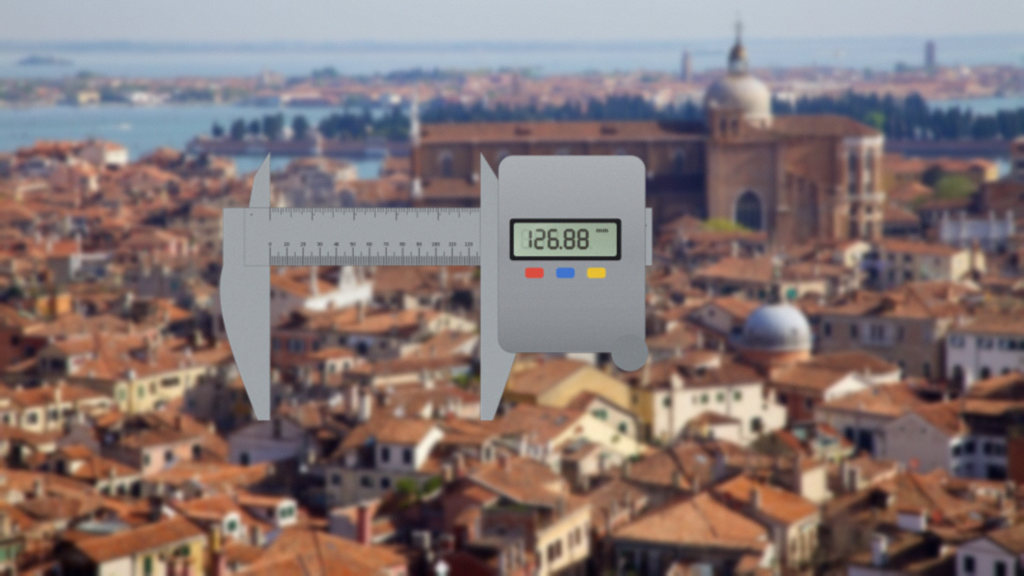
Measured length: 126.88 mm
